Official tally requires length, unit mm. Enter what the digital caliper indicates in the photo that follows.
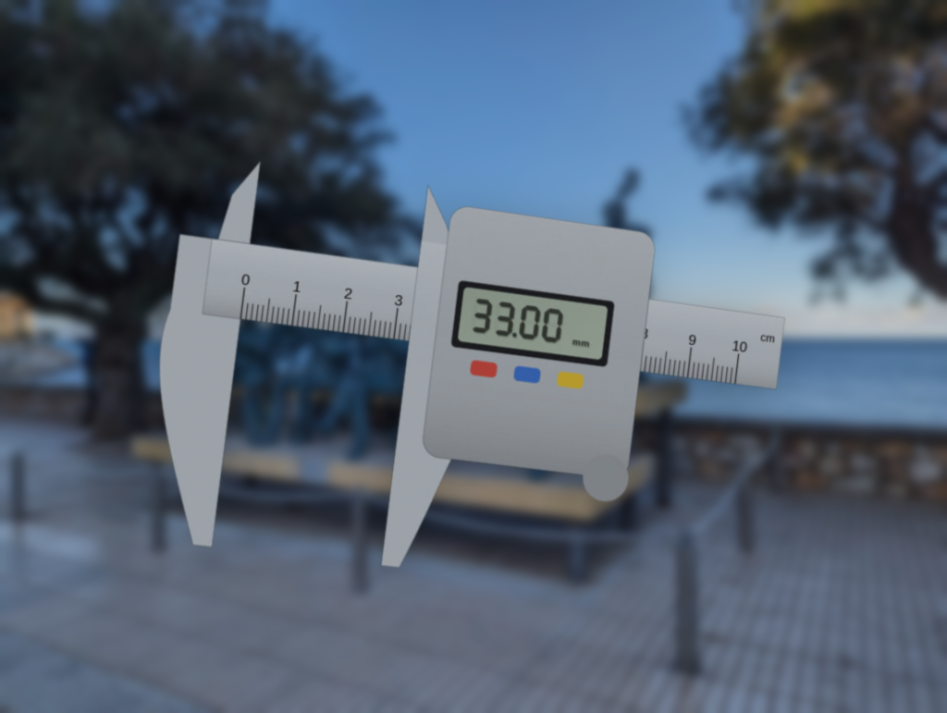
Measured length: 33.00 mm
